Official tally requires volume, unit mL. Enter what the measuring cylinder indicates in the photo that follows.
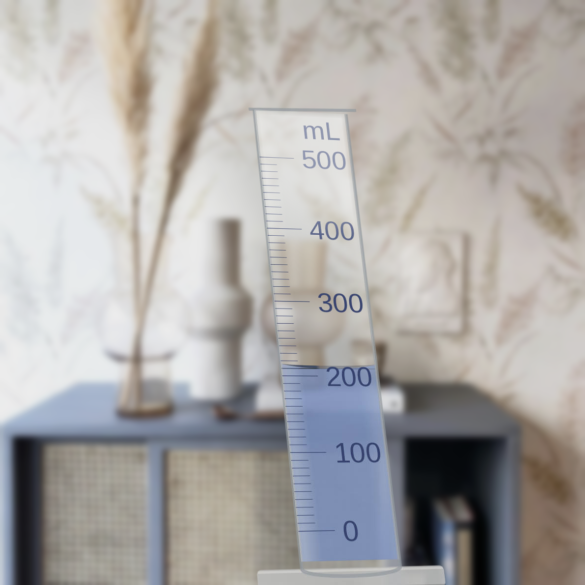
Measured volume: 210 mL
